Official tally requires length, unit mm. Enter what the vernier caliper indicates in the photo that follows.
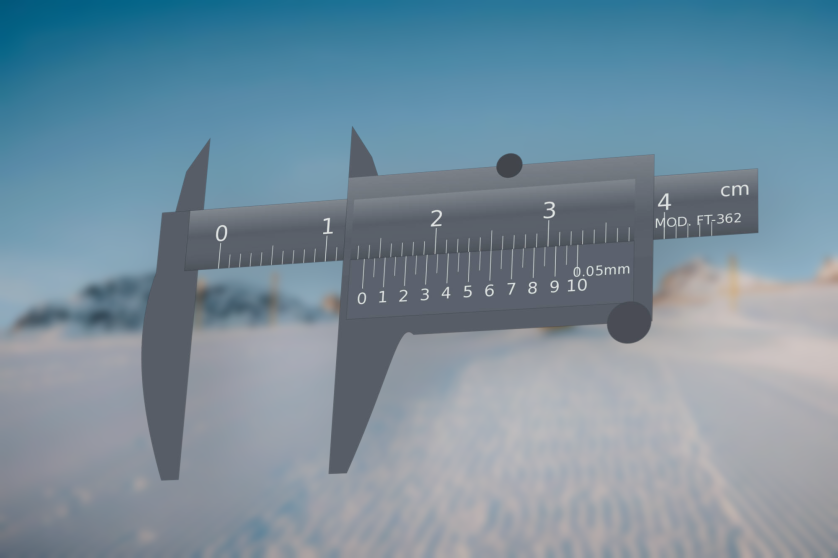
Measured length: 13.6 mm
